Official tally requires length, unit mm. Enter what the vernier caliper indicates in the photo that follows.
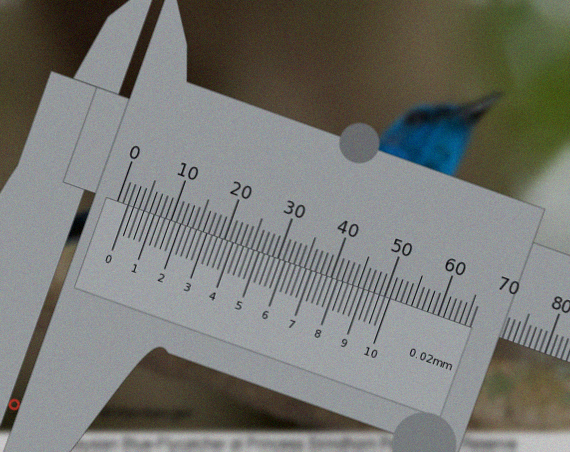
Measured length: 2.0 mm
